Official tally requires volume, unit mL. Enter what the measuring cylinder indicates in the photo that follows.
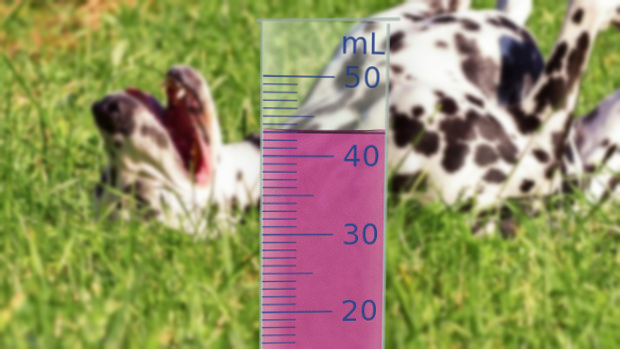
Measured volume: 43 mL
